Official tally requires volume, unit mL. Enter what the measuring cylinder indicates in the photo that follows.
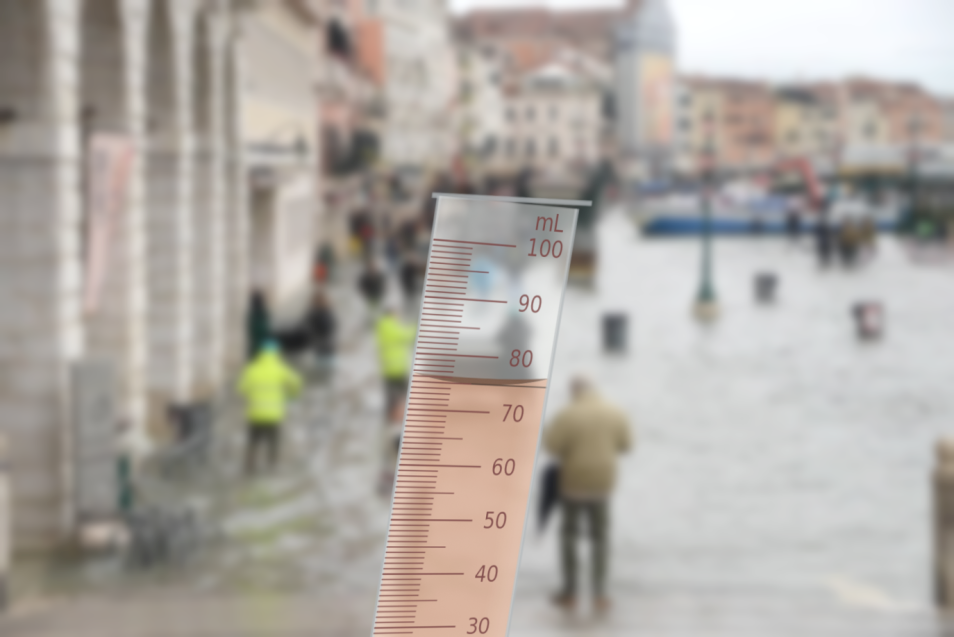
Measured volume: 75 mL
